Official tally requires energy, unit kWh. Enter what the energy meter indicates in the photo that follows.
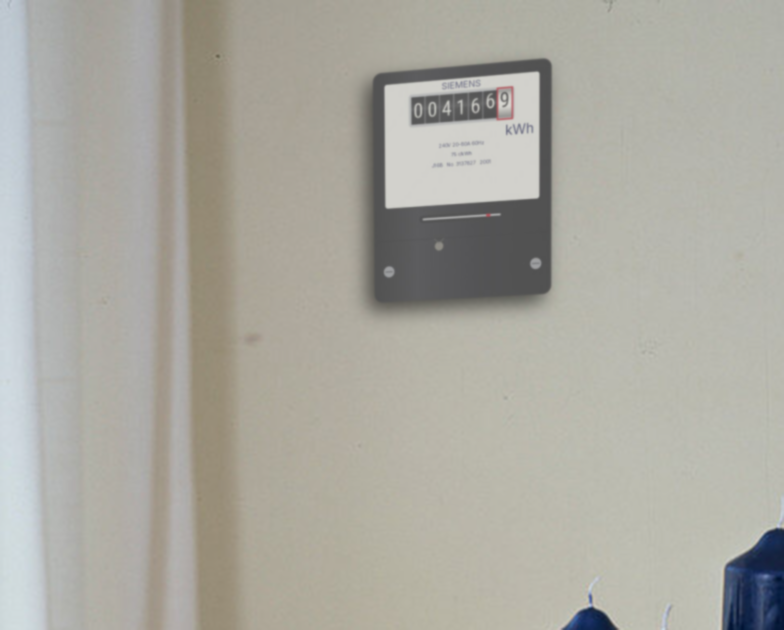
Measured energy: 4166.9 kWh
